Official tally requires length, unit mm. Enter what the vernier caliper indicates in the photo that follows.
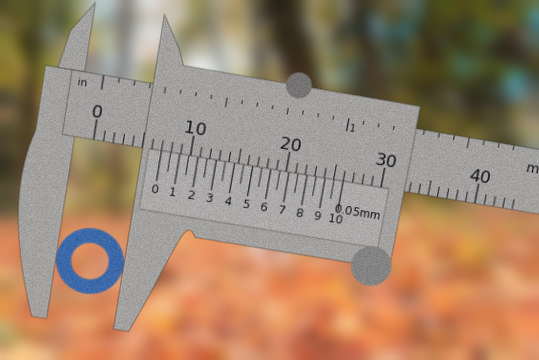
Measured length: 7.0 mm
